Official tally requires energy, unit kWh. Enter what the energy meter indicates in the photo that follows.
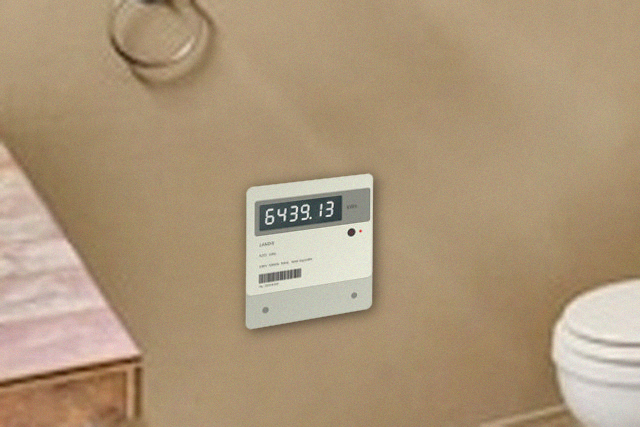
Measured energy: 6439.13 kWh
